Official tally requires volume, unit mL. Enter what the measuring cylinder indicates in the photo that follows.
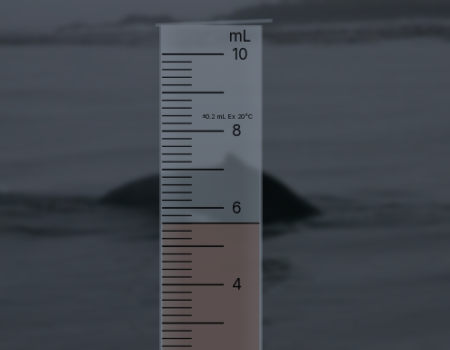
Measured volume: 5.6 mL
